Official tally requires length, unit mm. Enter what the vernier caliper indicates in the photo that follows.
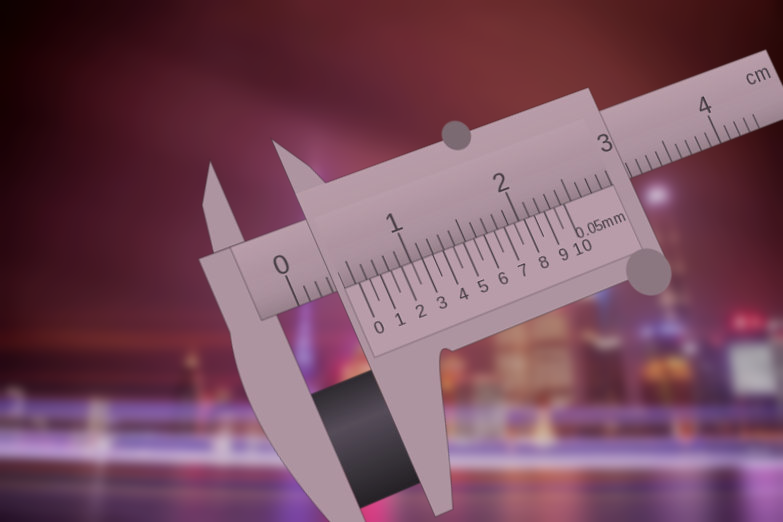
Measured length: 5.3 mm
